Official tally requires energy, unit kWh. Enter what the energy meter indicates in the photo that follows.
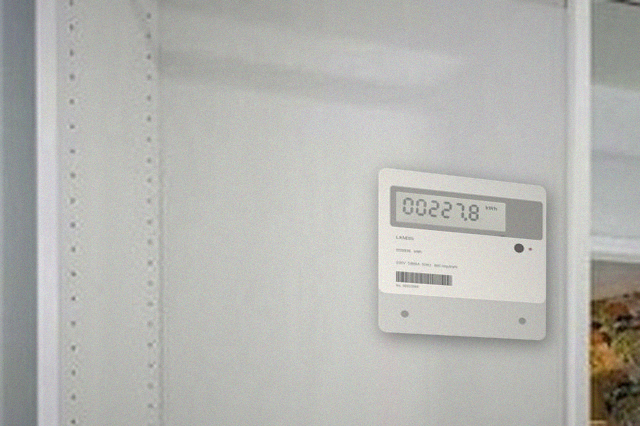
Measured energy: 227.8 kWh
